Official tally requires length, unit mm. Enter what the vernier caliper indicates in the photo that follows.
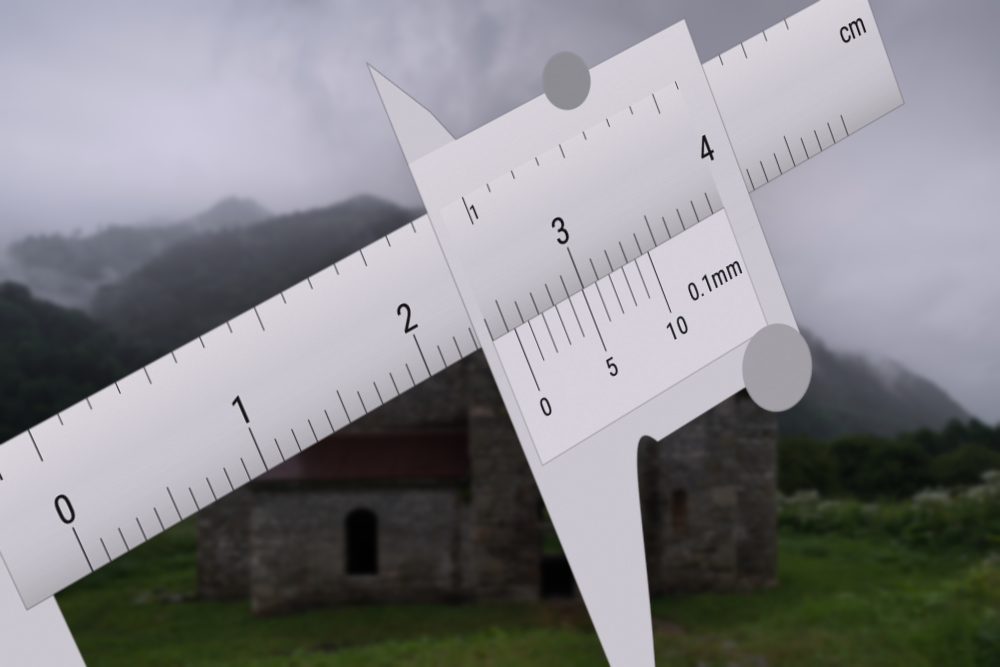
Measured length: 25.4 mm
